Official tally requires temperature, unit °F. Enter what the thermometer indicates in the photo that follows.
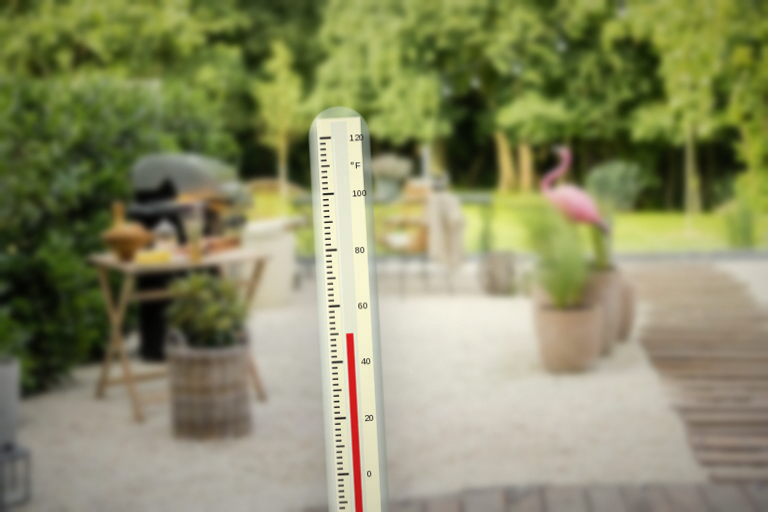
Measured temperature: 50 °F
